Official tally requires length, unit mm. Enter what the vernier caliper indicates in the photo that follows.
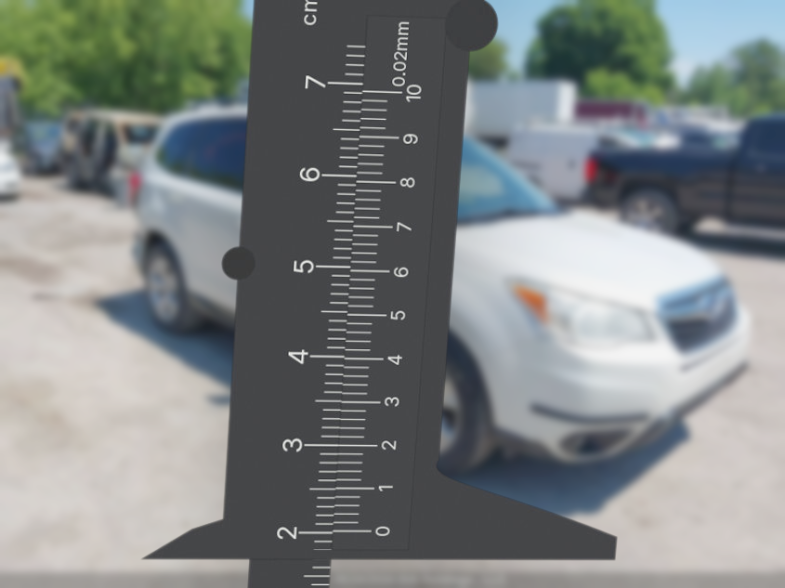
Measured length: 20.2 mm
